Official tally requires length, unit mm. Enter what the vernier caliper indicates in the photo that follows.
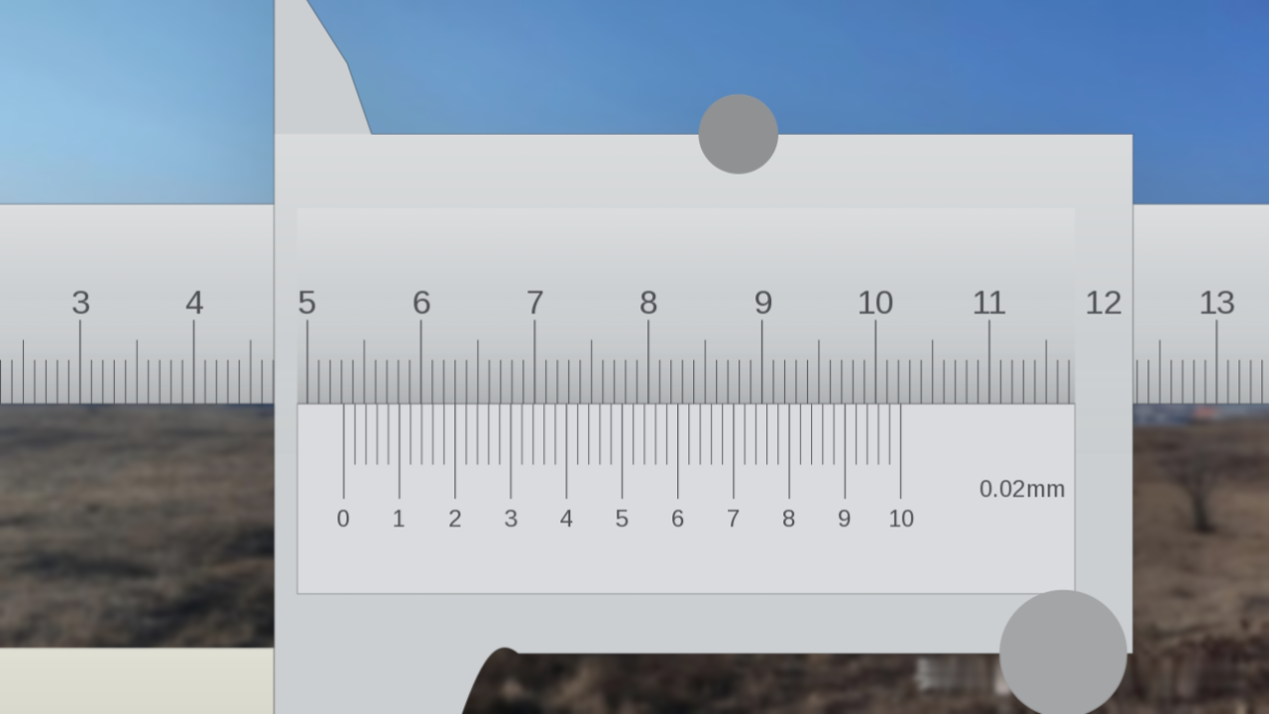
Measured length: 53.2 mm
